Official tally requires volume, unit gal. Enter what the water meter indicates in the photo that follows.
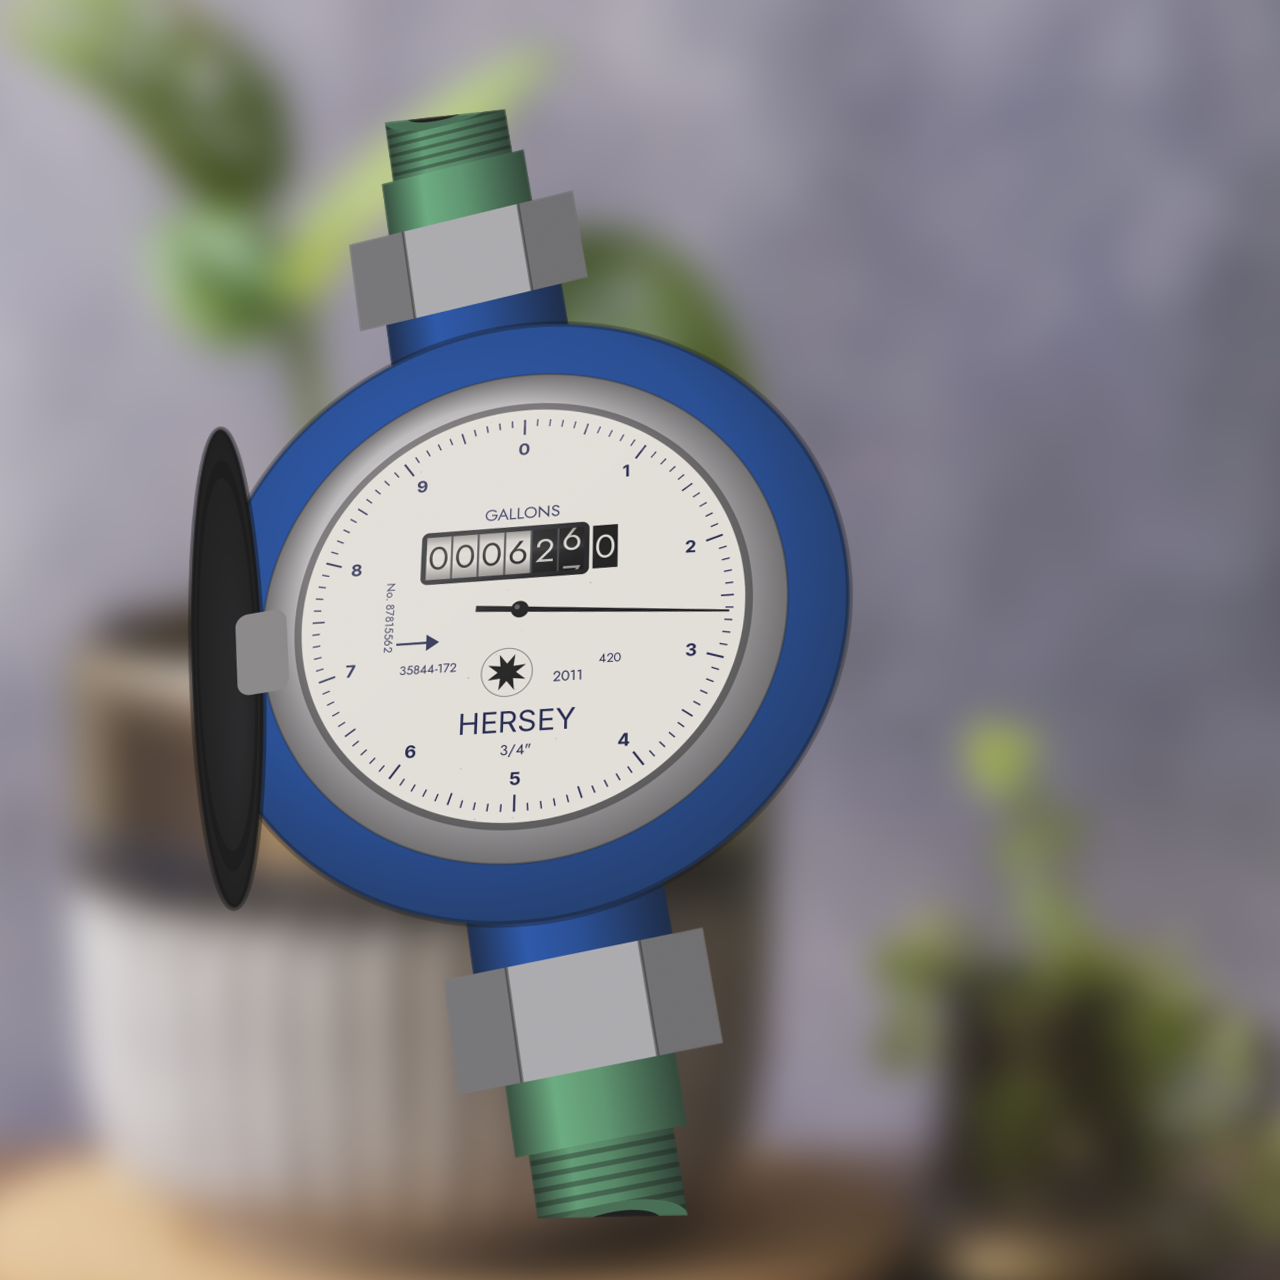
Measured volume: 6262.6 gal
